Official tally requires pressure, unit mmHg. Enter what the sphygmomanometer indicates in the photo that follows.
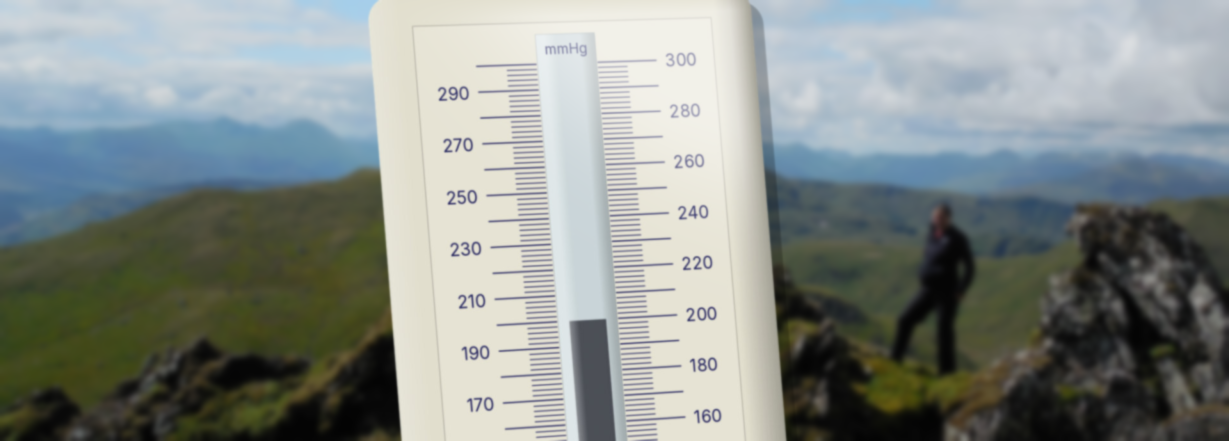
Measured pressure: 200 mmHg
